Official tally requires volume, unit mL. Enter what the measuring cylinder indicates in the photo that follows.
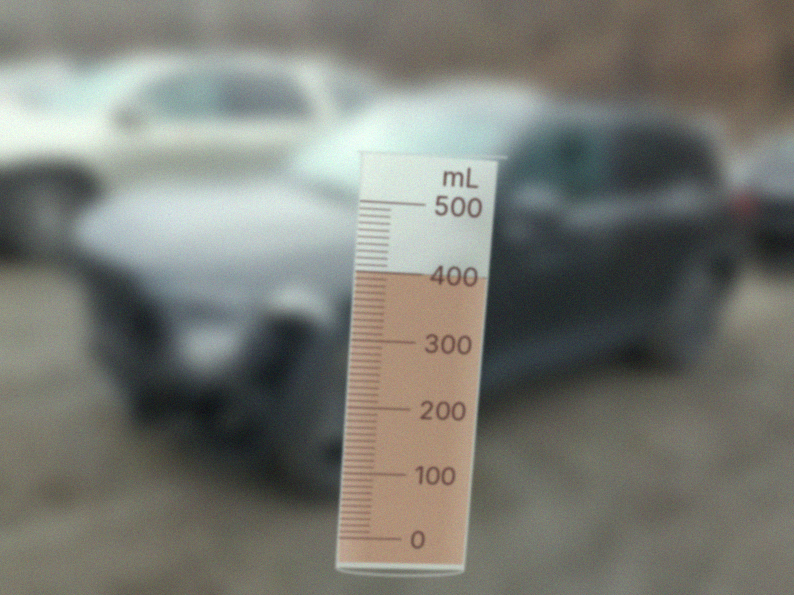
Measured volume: 400 mL
